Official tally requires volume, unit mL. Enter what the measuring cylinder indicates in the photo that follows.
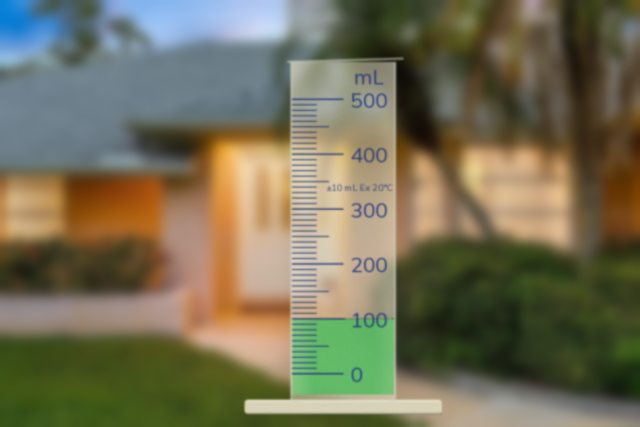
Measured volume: 100 mL
